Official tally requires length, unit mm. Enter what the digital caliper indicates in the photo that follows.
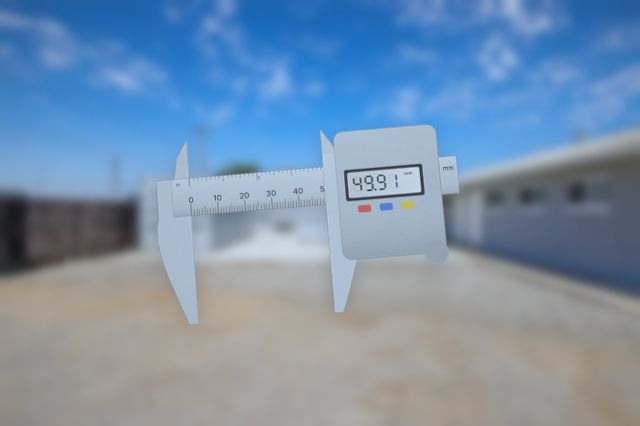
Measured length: 49.91 mm
